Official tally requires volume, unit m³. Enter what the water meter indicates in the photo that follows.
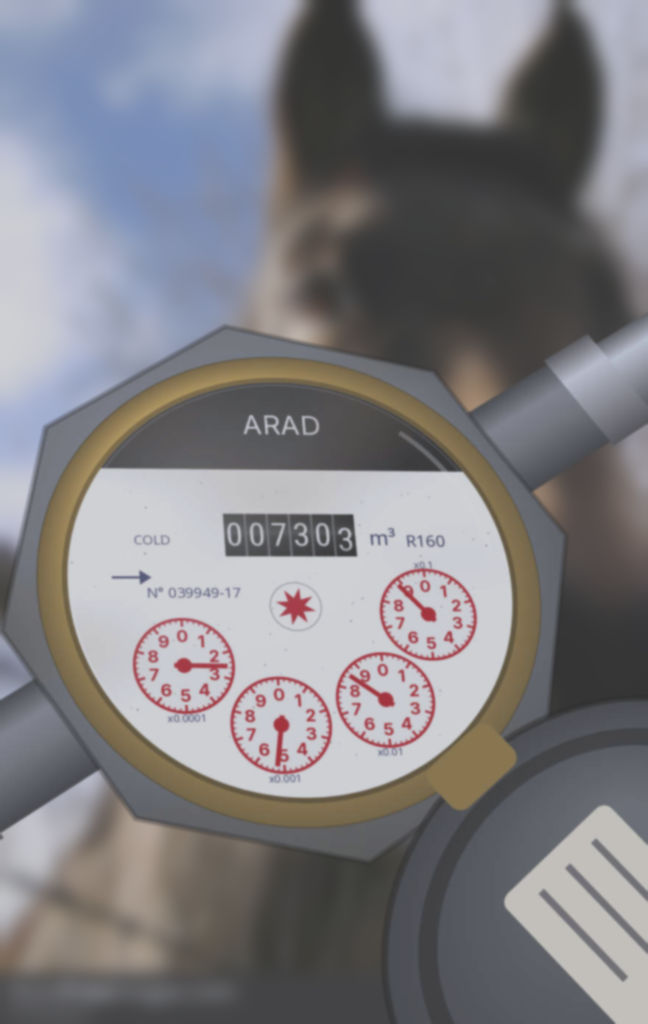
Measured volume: 7302.8852 m³
